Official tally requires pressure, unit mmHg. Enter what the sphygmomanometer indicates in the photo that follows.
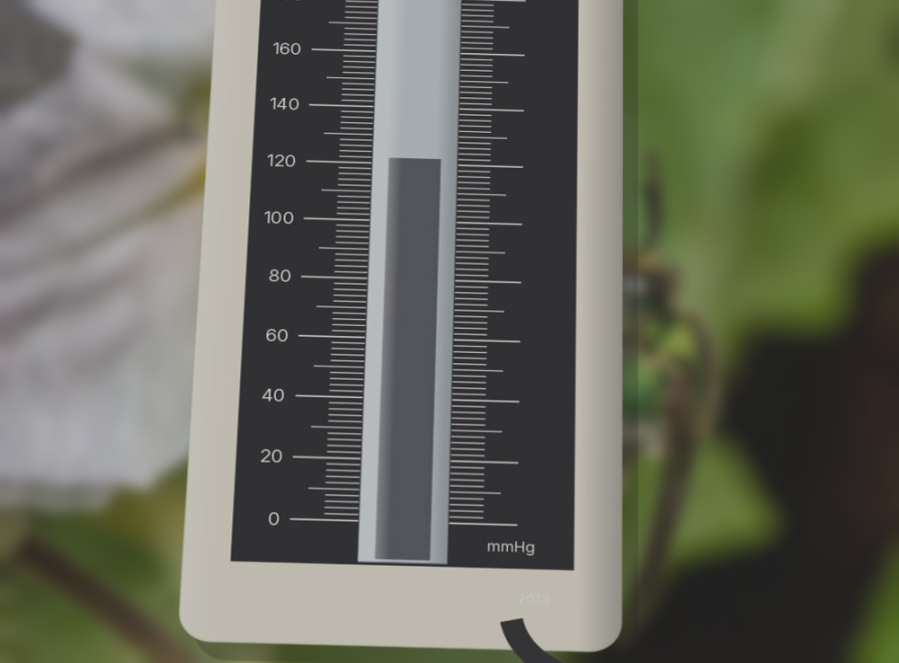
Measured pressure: 122 mmHg
